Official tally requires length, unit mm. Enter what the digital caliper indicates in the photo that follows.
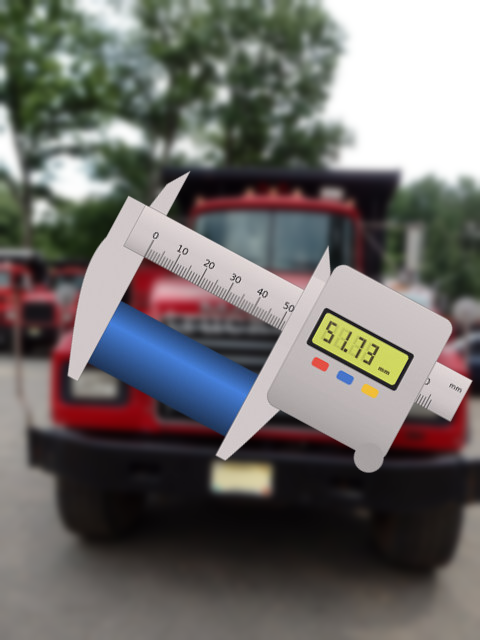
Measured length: 51.73 mm
